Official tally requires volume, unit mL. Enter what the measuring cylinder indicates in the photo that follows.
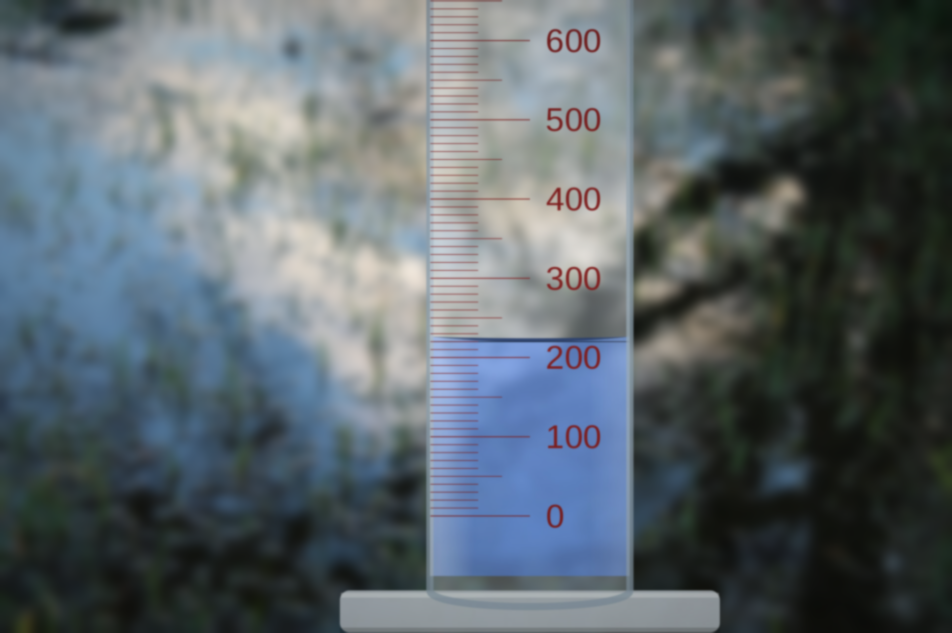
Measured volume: 220 mL
